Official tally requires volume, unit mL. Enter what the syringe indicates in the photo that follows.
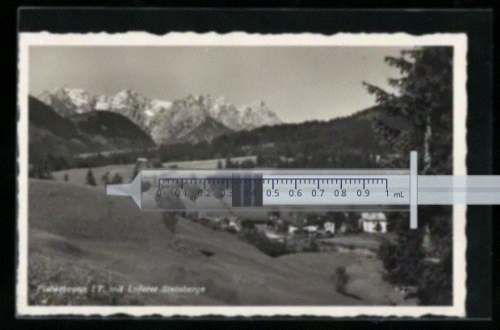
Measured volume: 0.32 mL
